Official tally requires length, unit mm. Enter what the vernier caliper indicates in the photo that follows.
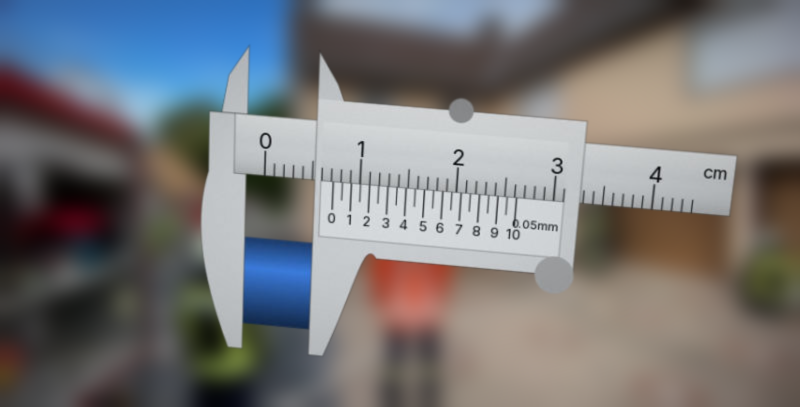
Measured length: 7.2 mm
